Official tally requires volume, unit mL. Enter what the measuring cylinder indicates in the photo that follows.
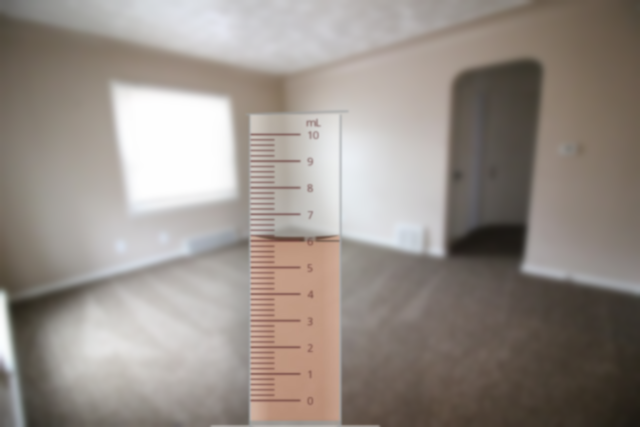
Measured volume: 6 mL
